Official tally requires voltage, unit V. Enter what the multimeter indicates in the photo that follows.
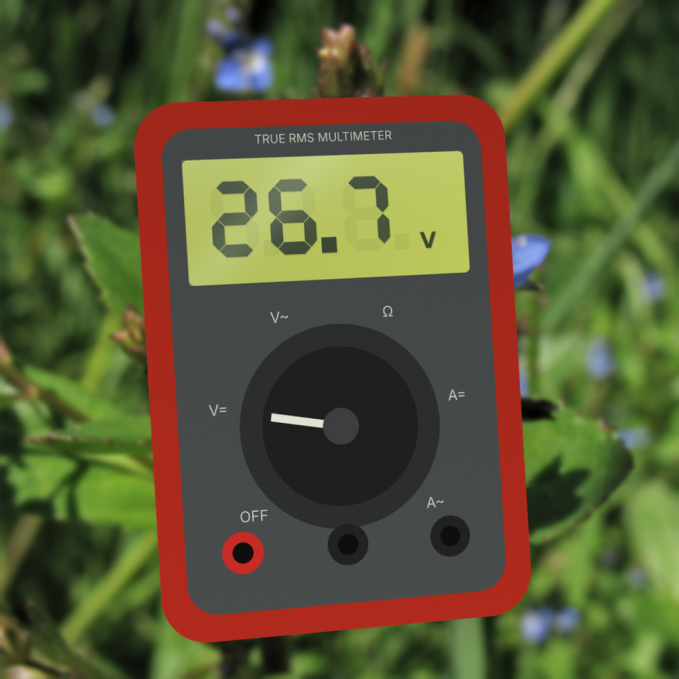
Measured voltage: 26.7 V
